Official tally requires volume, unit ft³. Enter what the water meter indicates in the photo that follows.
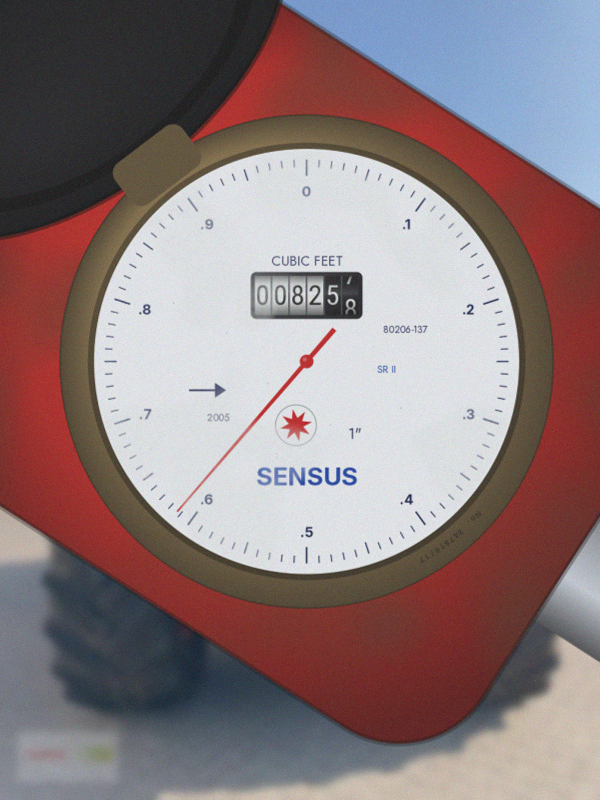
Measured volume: 8257.61 ft³
